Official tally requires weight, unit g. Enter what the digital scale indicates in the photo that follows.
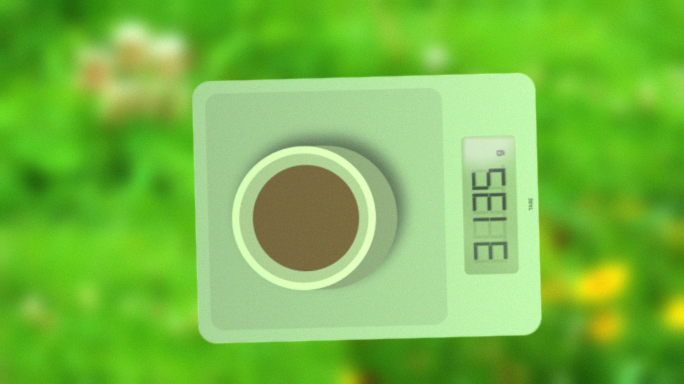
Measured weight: 3135 g
